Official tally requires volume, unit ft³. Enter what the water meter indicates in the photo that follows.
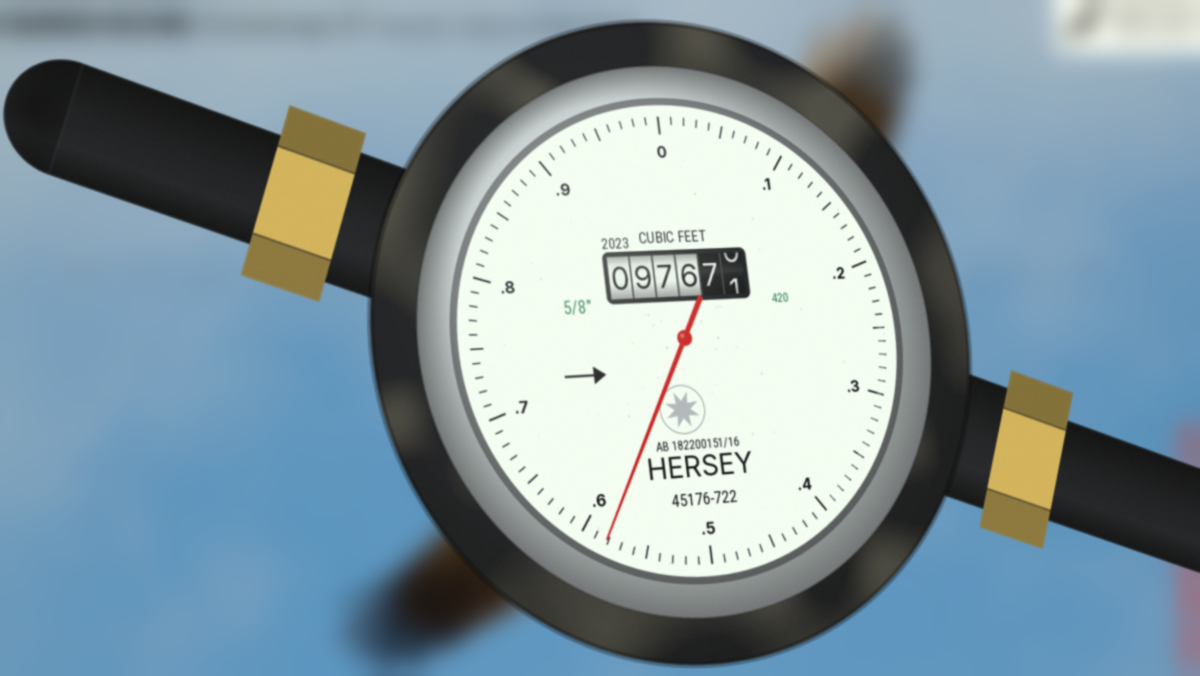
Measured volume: 97670.58 ft³
